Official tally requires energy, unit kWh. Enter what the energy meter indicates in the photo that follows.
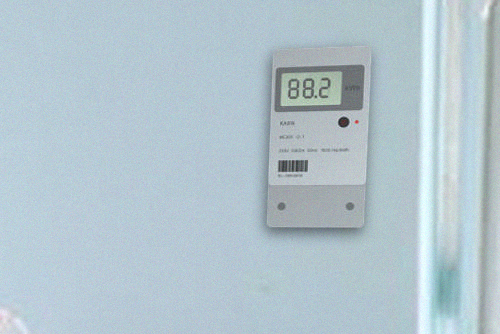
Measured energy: 88.2 kWh
